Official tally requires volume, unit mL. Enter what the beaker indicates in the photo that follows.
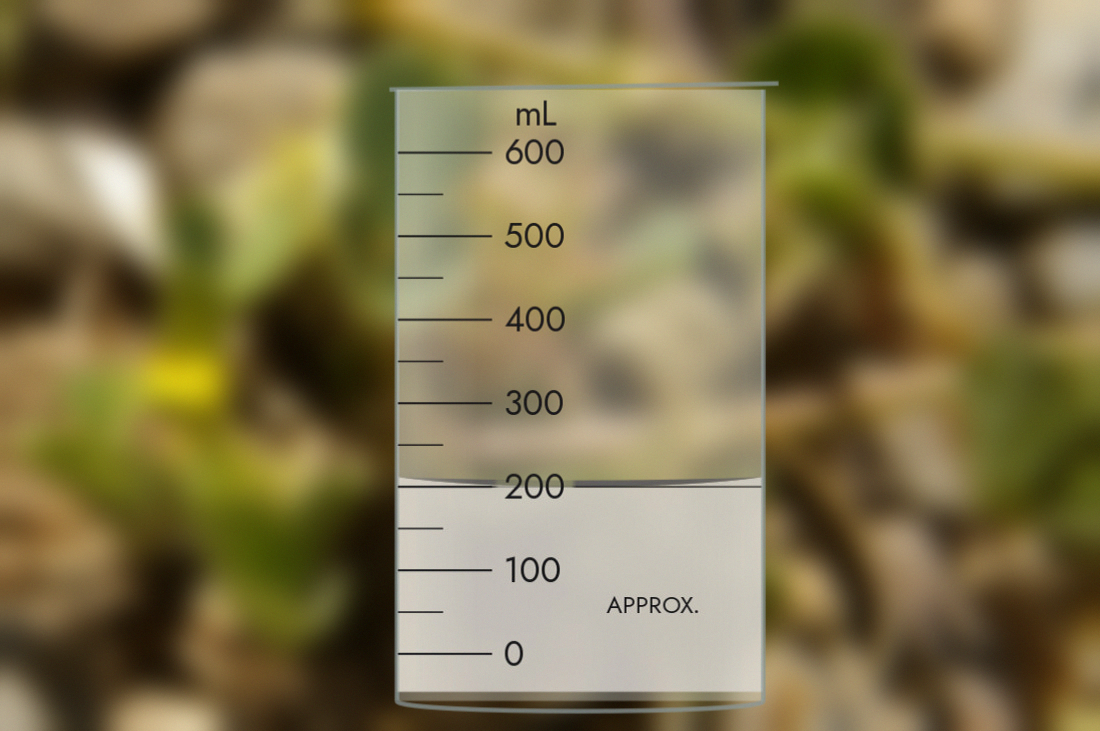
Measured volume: 200 mL
